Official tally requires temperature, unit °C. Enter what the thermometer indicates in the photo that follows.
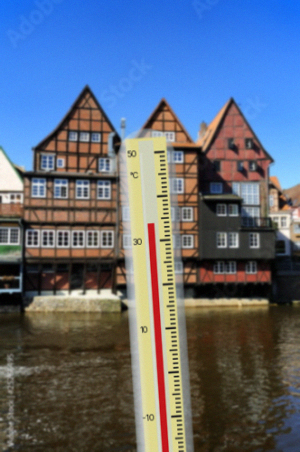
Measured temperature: 34 °C
